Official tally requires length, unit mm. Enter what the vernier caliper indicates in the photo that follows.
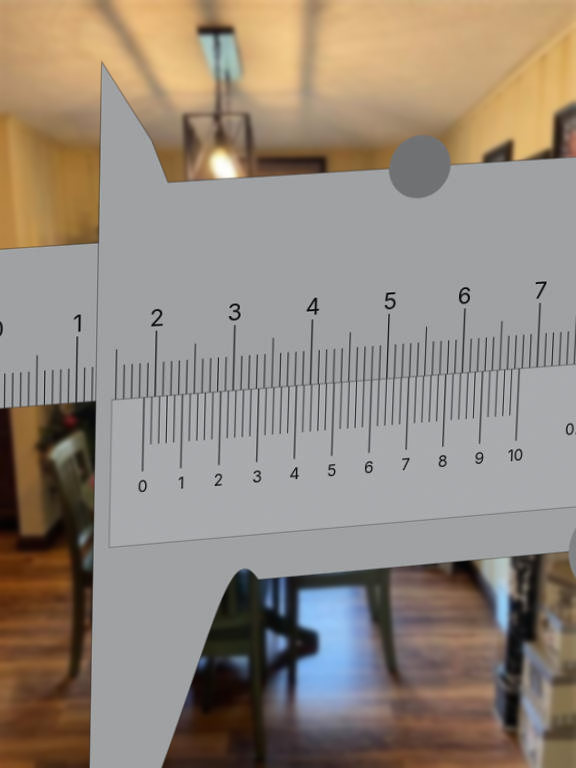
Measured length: 18.6 mm
